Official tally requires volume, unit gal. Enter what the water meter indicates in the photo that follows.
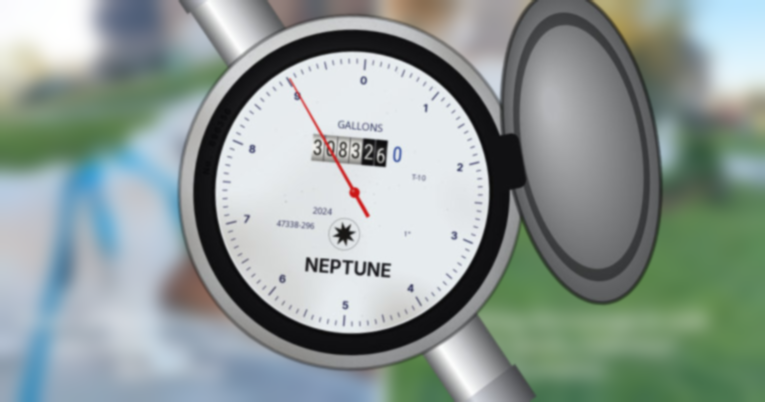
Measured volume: 3083259.0 gal
